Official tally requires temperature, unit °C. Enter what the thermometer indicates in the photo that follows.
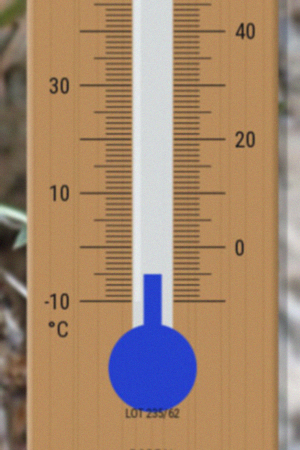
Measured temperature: -5 °C
